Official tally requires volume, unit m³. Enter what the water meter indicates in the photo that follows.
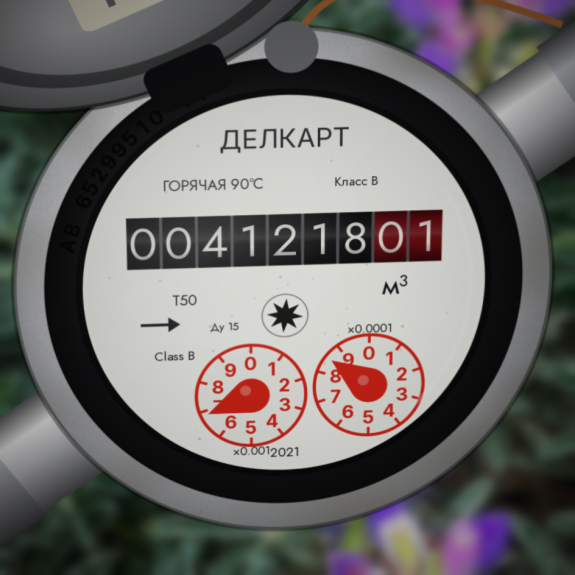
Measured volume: 41218.0168 m³
